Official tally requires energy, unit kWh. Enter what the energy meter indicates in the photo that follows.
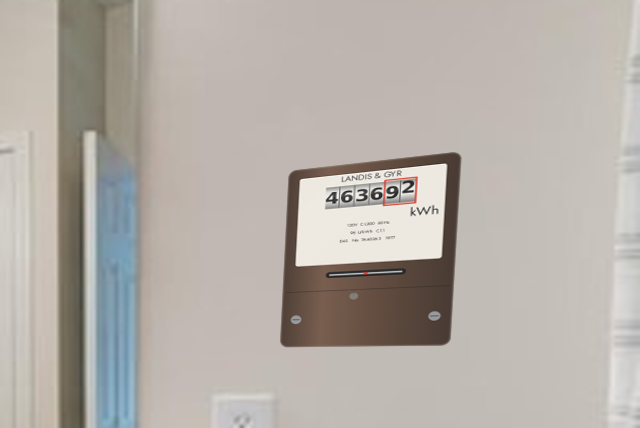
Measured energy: 4636.92 kWh
